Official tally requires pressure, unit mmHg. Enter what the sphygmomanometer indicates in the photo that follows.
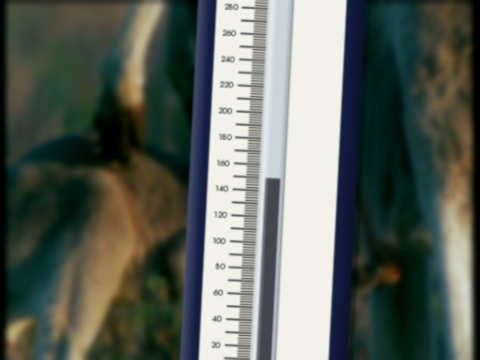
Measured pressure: 150 mmHg
